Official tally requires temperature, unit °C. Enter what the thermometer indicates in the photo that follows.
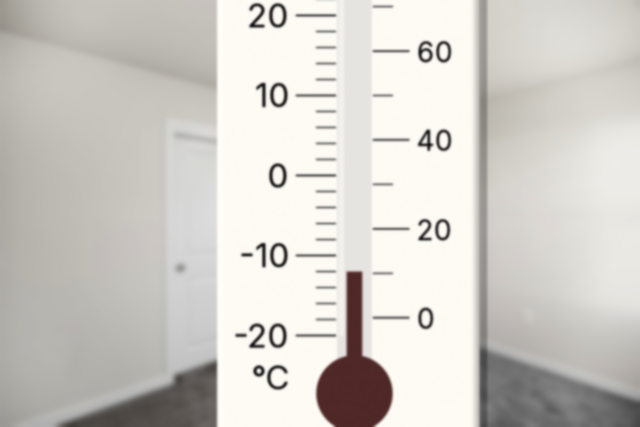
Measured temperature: -12 °C
